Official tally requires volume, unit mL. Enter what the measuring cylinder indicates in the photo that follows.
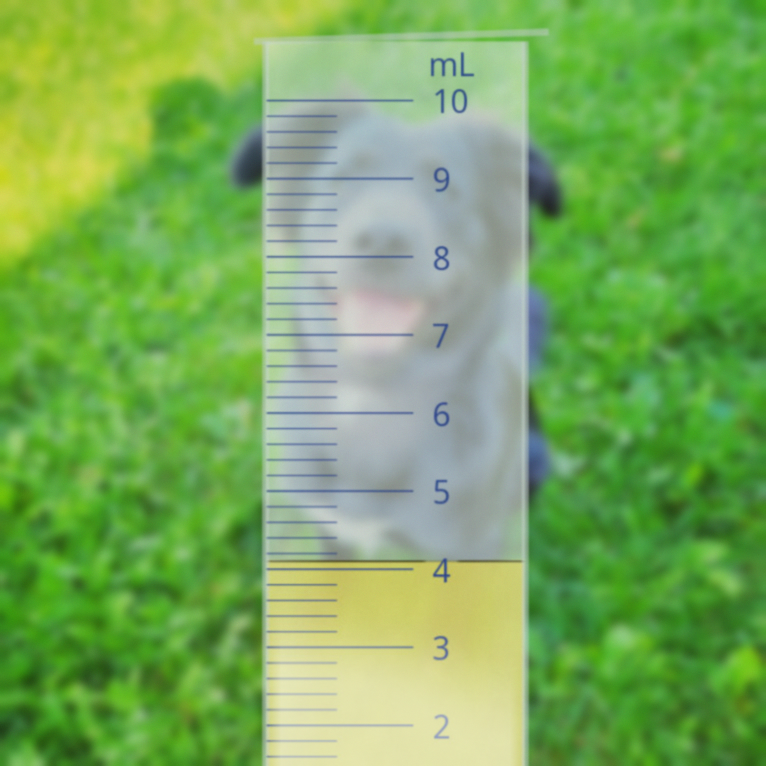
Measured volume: 4.1 mL
